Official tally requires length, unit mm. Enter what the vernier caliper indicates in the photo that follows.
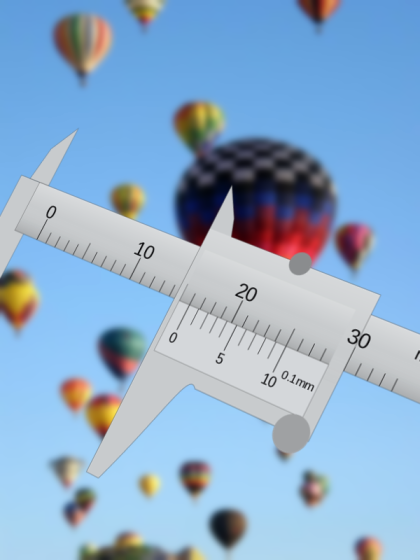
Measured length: 16.0 mm
